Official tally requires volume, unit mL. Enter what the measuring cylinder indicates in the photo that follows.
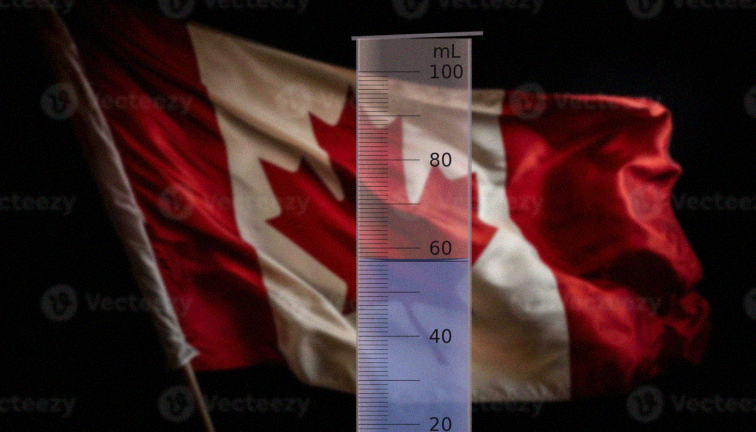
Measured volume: 57 mL
